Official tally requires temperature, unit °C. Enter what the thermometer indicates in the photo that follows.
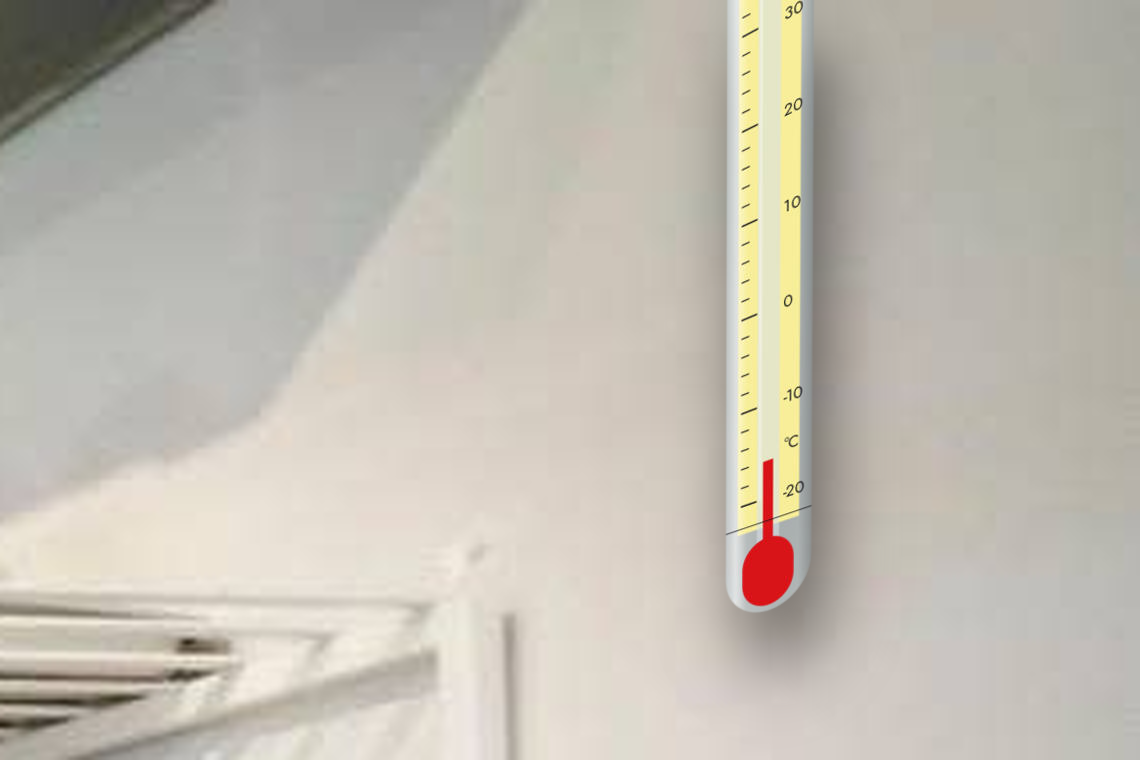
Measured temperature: -16 °C
